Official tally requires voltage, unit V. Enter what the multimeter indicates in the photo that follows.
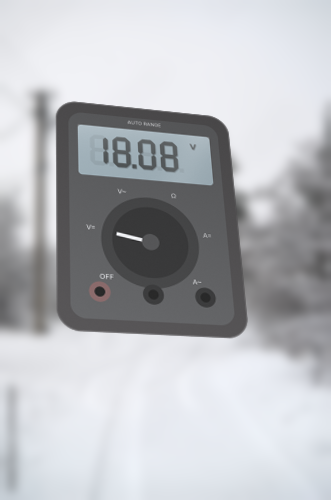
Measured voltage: 18.08 V
